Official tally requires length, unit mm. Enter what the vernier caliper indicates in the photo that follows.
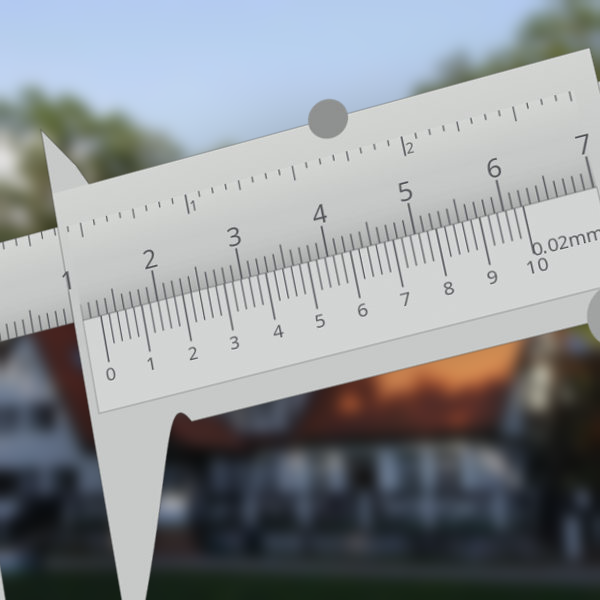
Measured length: 13.2 mm
